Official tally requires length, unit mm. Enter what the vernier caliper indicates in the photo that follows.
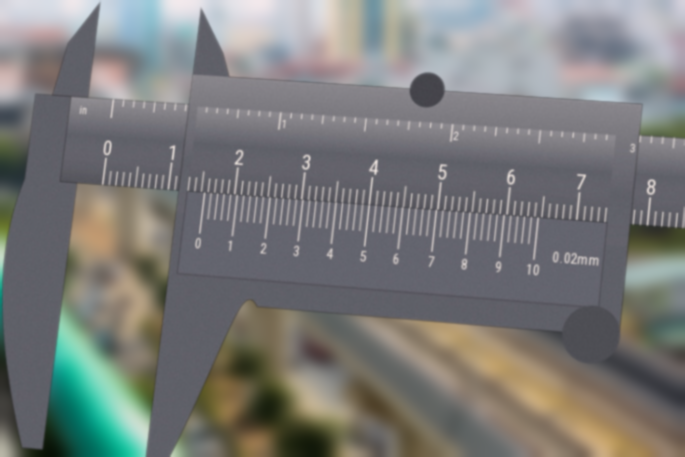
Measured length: 15.5 mm
